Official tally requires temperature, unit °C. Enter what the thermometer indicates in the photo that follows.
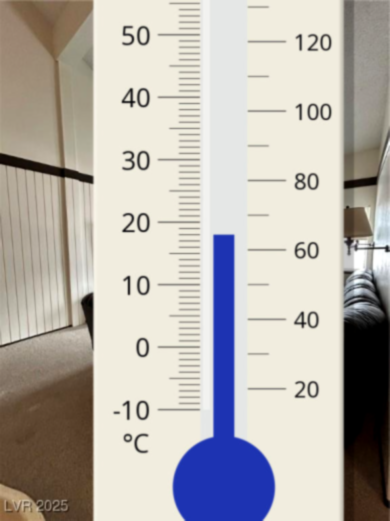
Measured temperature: 18 °C
